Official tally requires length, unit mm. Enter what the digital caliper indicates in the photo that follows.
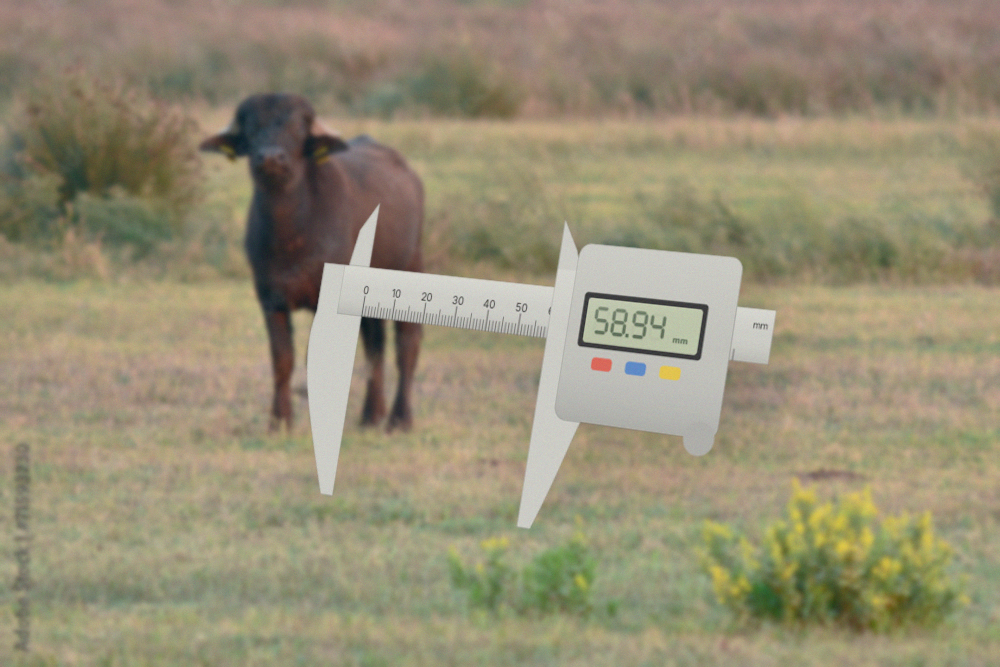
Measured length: 58.94 mm
